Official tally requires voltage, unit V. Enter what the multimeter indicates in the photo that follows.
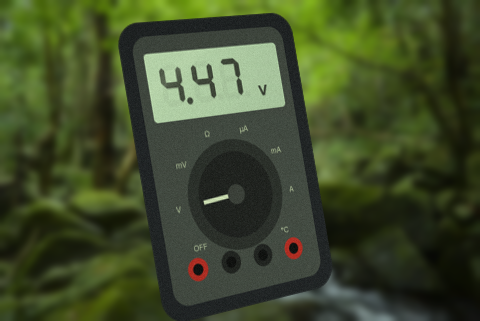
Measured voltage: 4.47 V
